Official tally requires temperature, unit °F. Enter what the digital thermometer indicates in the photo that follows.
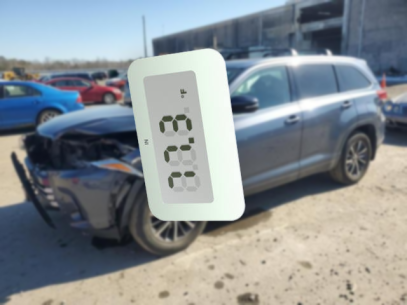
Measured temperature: 77.3 °F
